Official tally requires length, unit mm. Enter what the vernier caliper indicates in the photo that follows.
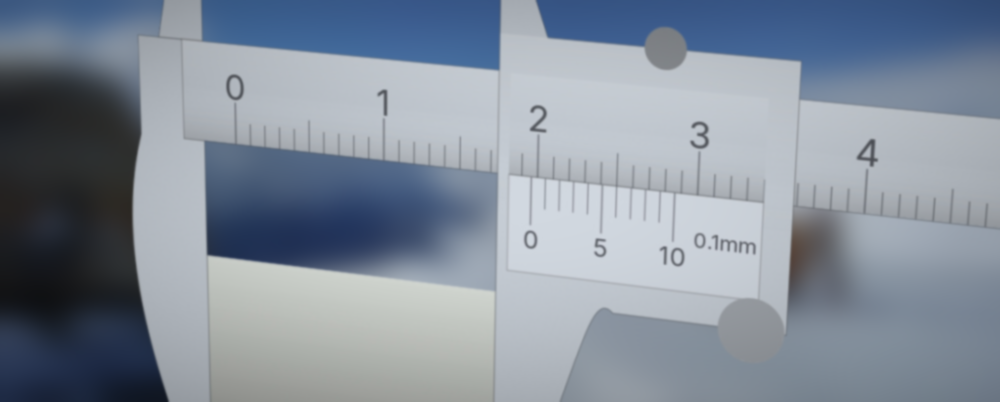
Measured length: 19.6 mm
